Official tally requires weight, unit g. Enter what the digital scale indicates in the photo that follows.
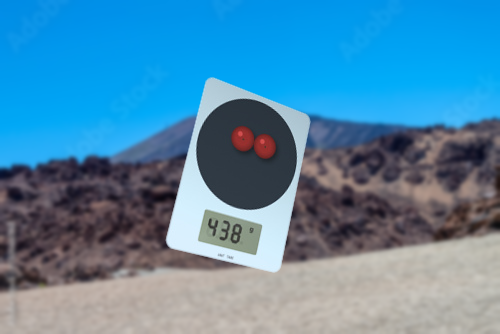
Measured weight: 438 g
